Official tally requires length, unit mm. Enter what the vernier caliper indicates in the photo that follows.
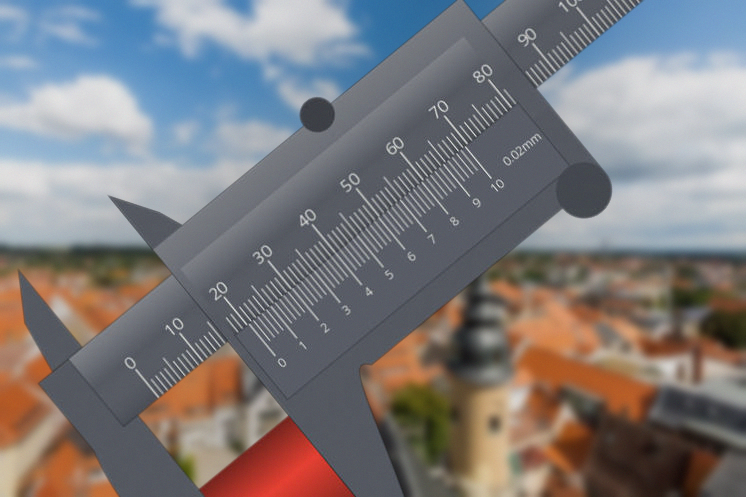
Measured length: 20.4 mm
